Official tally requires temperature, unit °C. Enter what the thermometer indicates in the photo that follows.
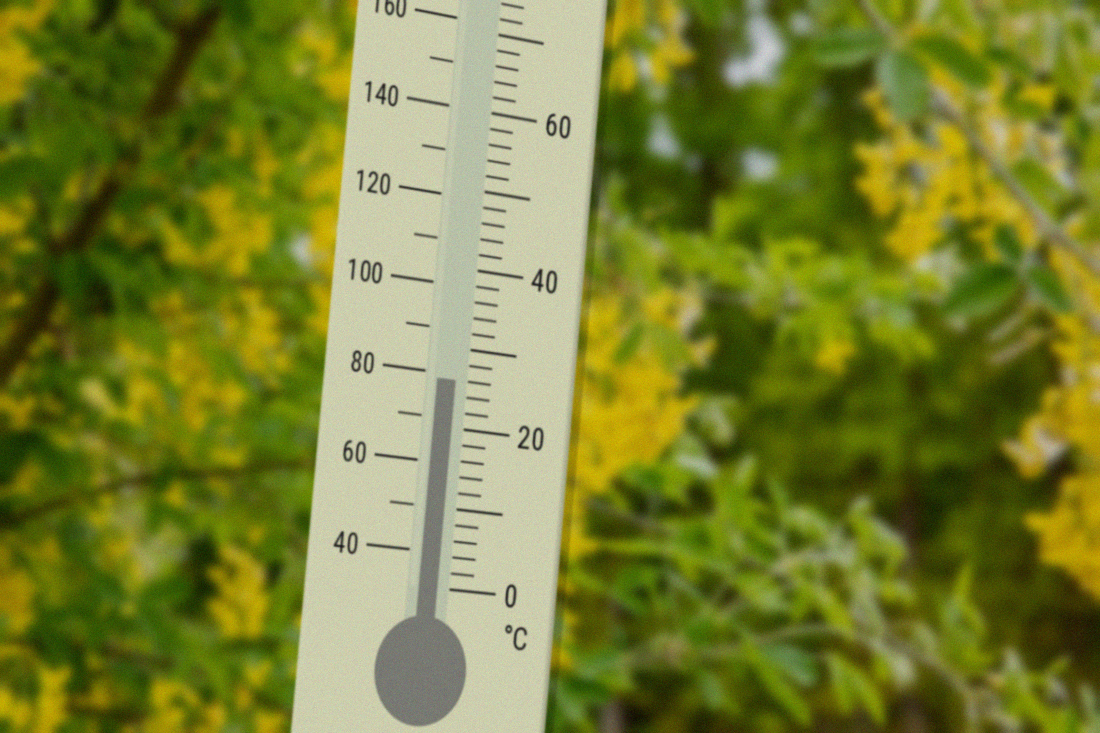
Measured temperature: 26 °C
